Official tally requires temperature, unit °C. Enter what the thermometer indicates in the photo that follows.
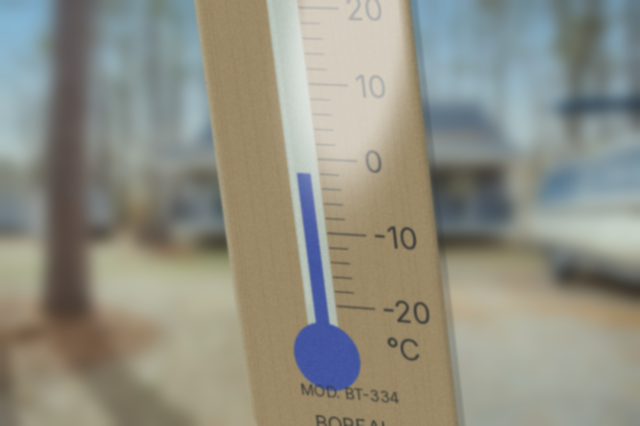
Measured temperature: -2 °C
